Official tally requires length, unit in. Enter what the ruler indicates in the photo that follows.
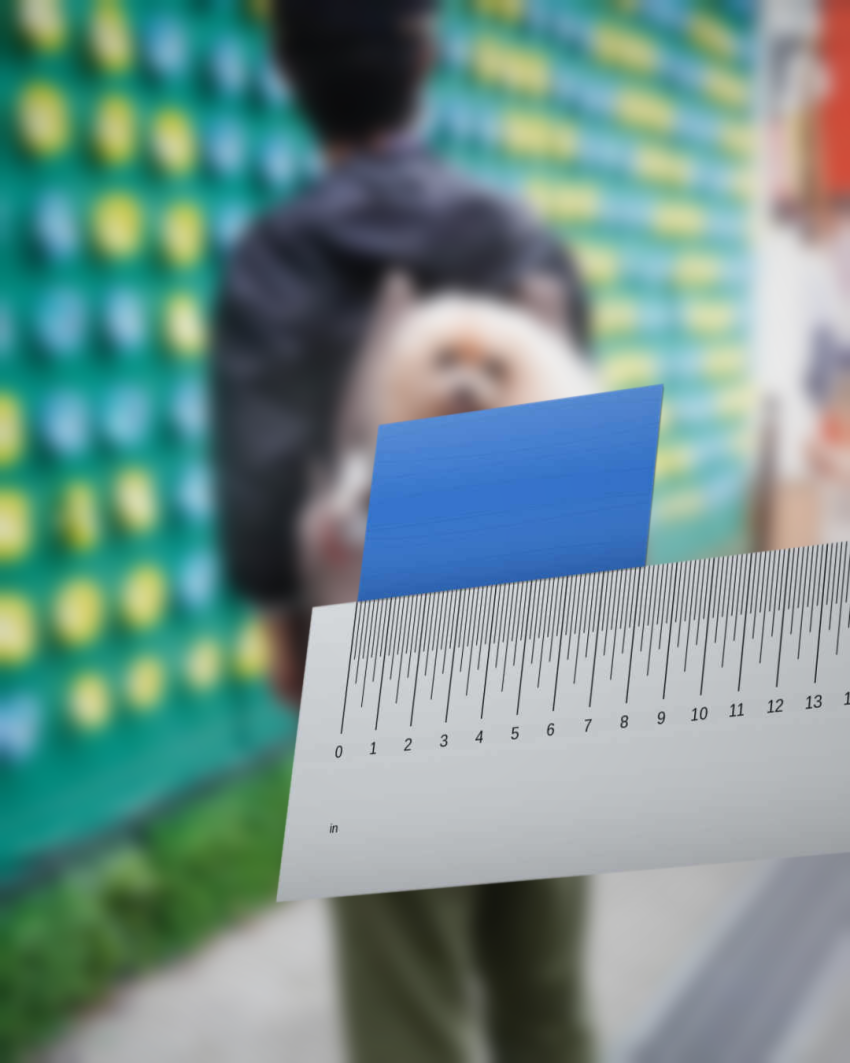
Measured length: 8.125 in
